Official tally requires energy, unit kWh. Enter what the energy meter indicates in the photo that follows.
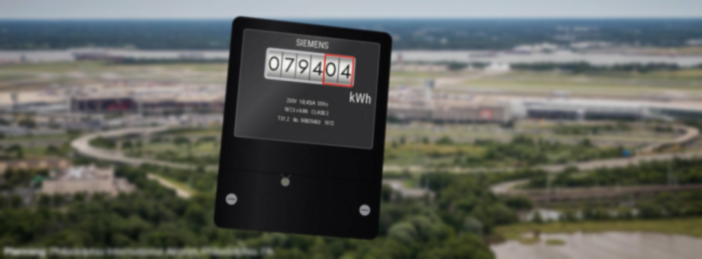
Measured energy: 794.04 kWh
